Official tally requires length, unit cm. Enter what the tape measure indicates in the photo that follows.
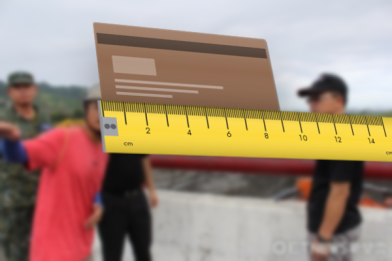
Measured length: 9 cm
